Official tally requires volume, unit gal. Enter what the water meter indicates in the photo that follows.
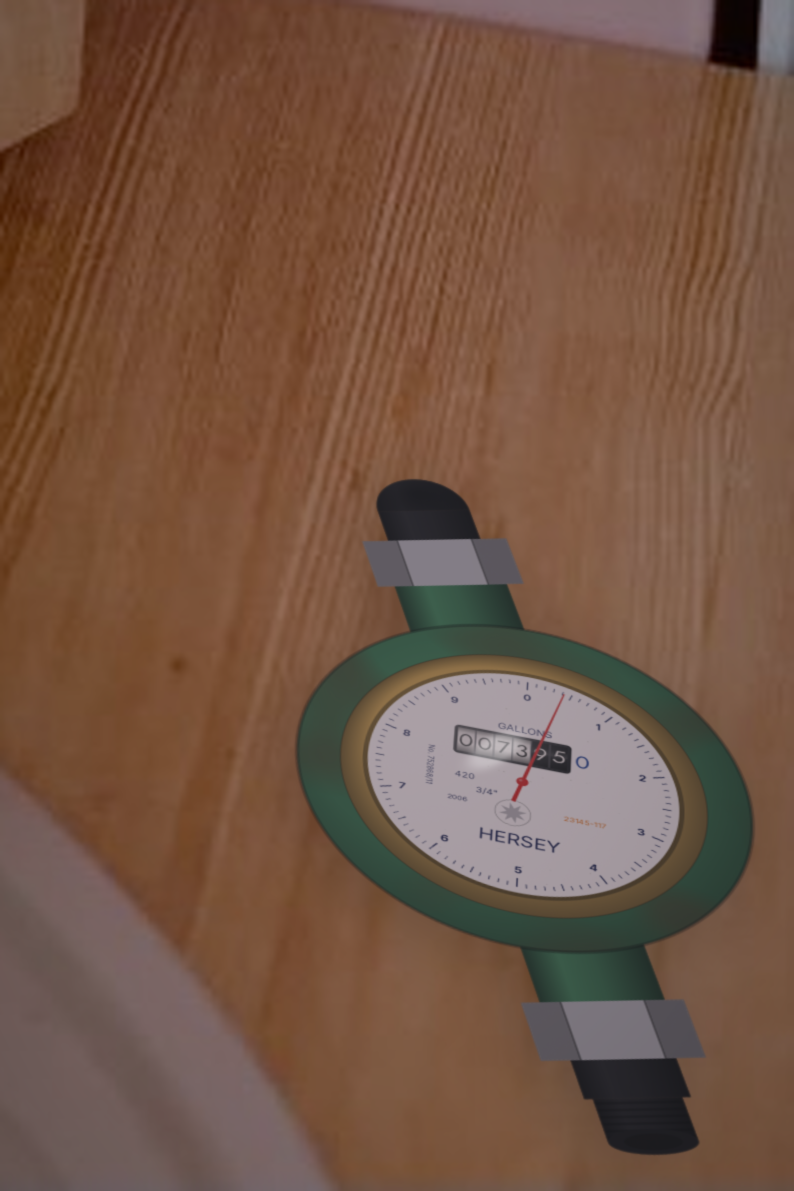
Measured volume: 73950.4 gal
